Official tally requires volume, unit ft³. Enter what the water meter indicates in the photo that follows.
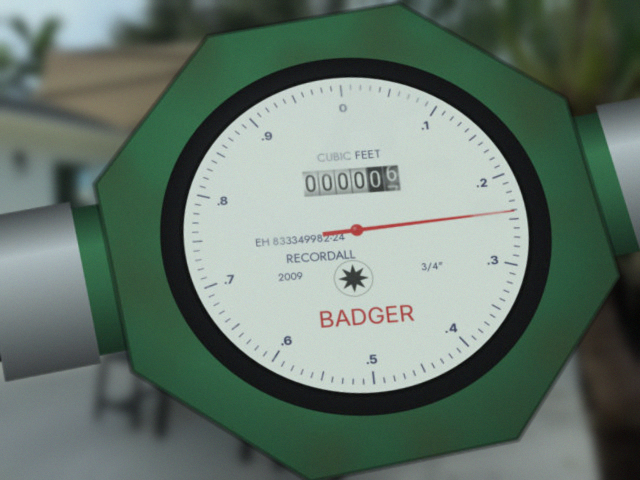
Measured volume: 6.24 ft³
